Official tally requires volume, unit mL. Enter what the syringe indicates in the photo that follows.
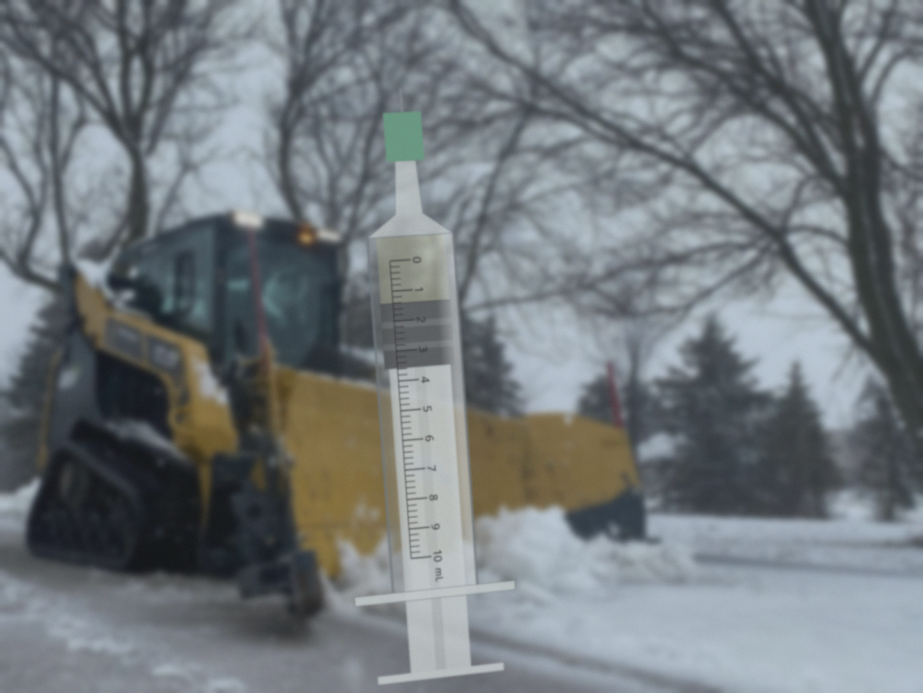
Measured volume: 1.4 mL
